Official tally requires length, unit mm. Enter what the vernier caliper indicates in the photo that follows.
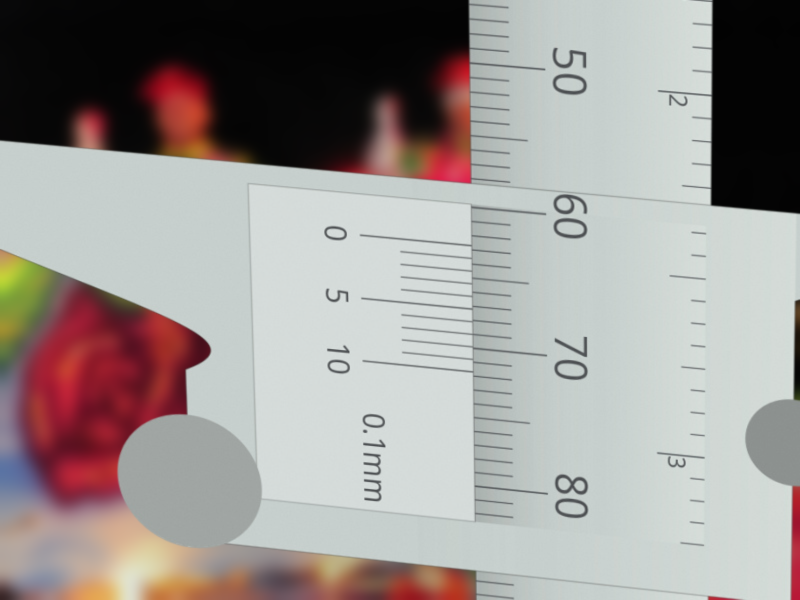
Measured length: 62.7 mm
